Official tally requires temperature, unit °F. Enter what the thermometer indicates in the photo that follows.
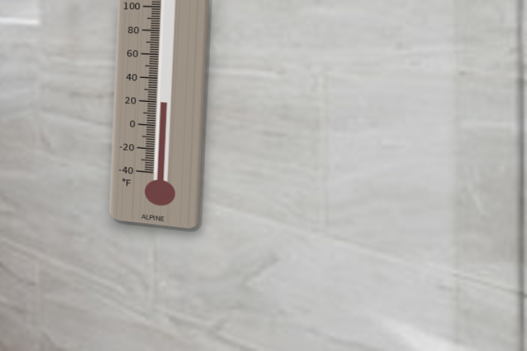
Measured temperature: 20 °F
